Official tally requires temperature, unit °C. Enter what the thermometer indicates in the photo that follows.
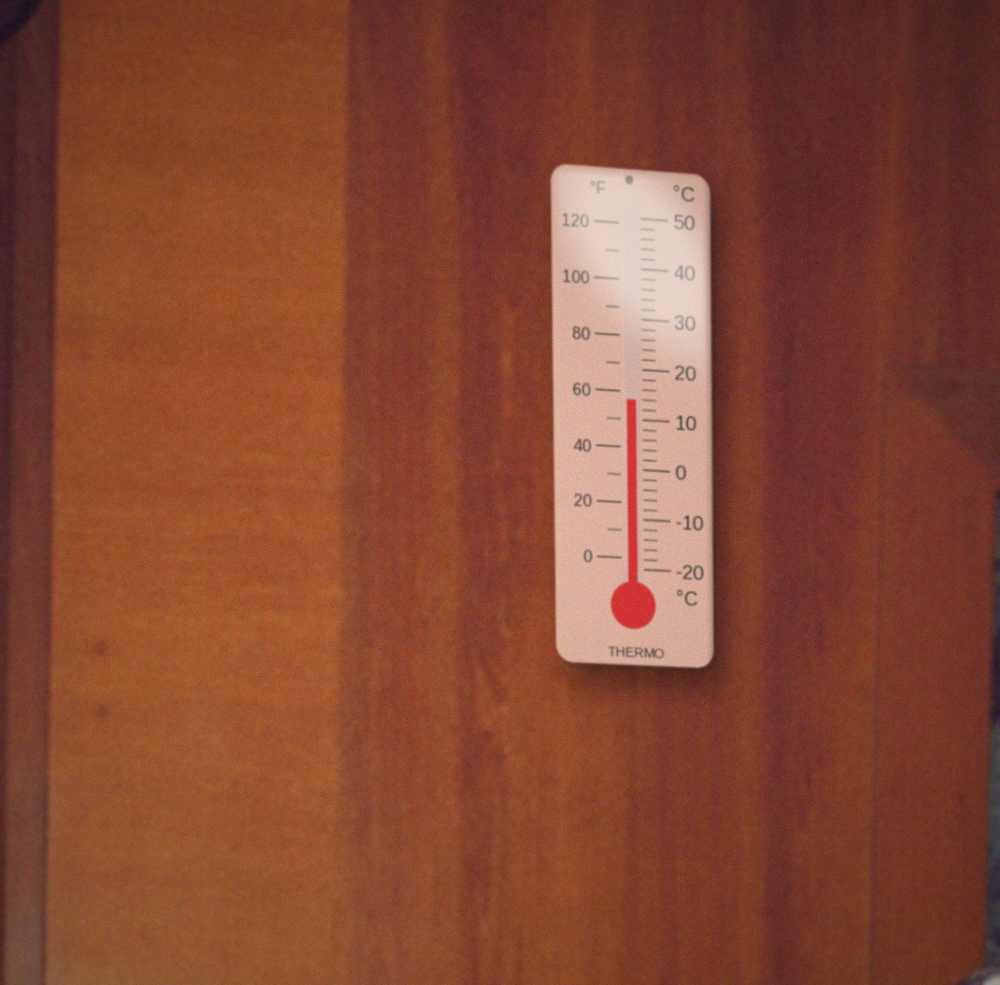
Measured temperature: 14 °C
